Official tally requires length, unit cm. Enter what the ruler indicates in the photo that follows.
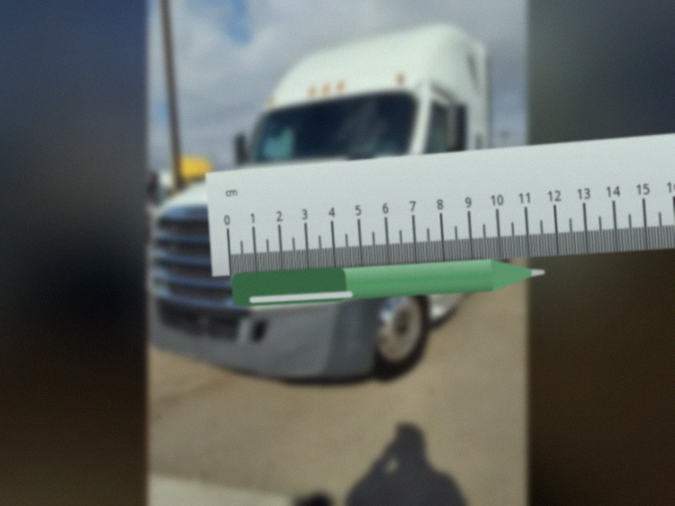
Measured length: 11.5 cm
